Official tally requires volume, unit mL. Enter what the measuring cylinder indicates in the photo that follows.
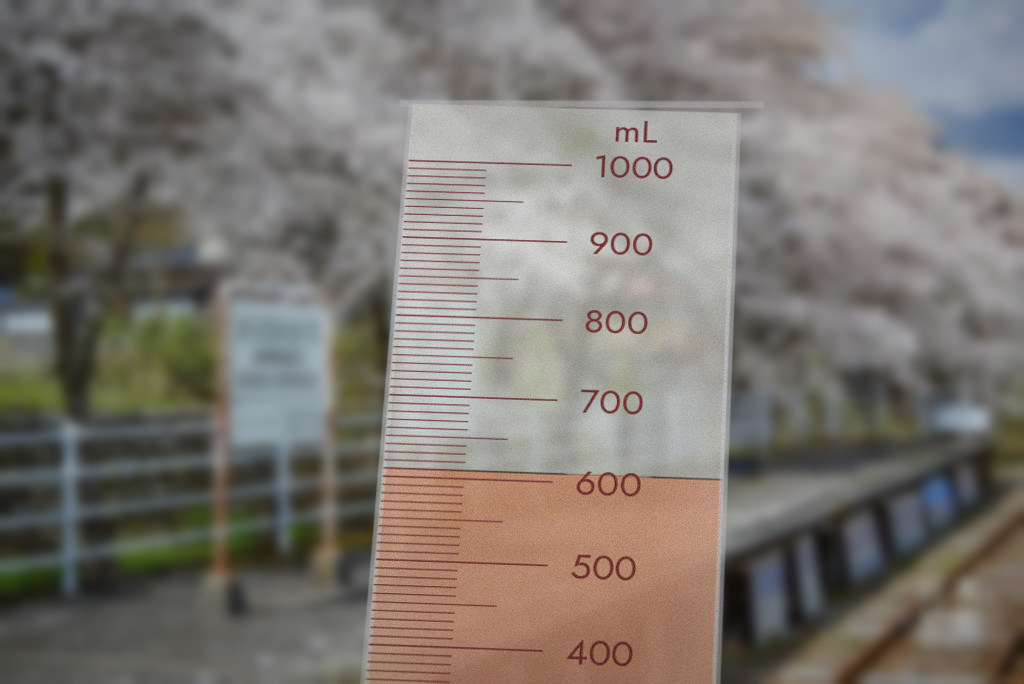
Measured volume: 610 mL
